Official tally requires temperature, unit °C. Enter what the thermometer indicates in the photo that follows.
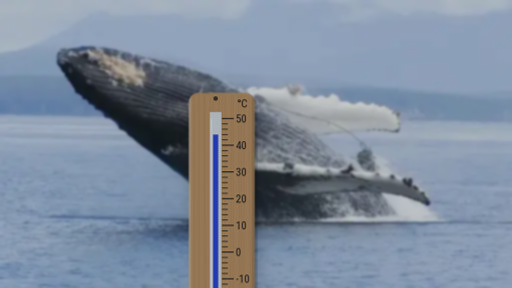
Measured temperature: 44 °C
